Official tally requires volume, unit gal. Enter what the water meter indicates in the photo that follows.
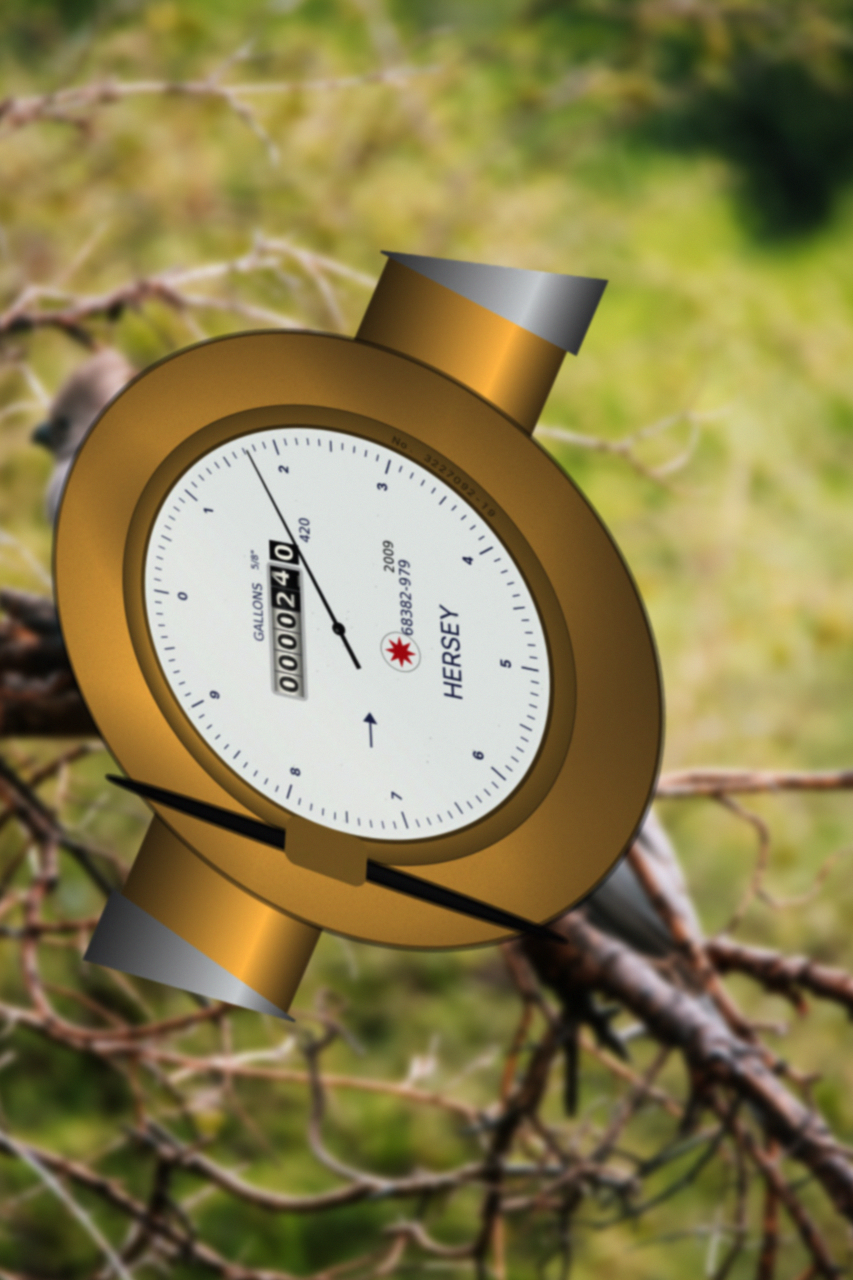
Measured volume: 241.7 gal
